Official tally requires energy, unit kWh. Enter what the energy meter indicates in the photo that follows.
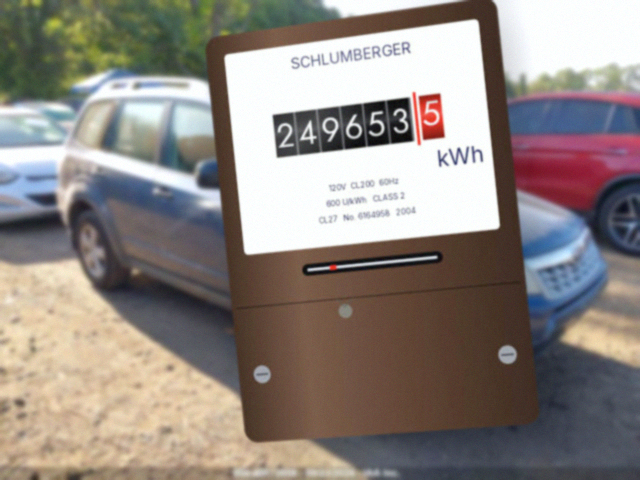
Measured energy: 249653.5 kWh
